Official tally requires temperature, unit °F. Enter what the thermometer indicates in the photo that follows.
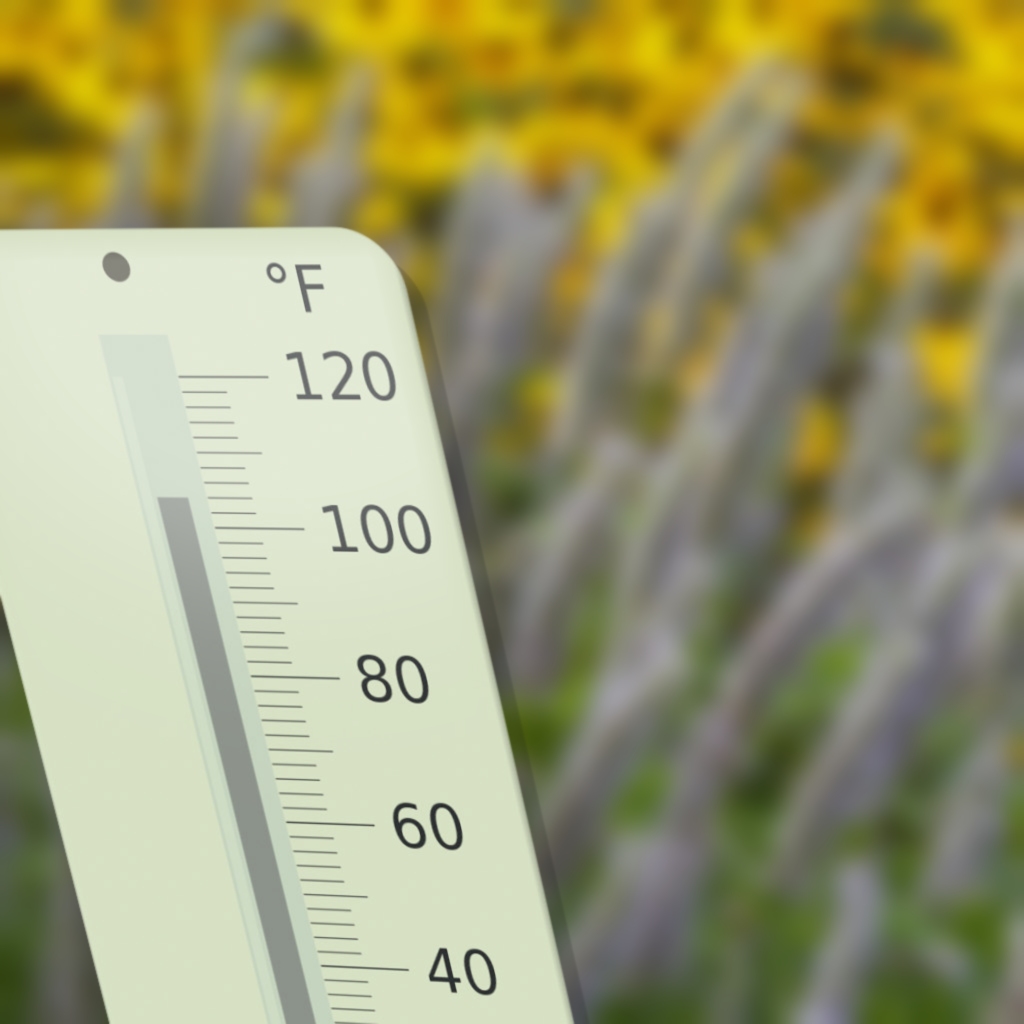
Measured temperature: 104 °F
